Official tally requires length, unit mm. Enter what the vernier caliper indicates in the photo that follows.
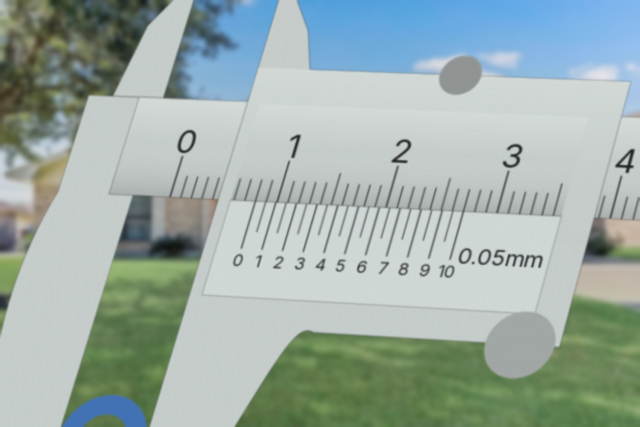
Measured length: 8.0 mm
